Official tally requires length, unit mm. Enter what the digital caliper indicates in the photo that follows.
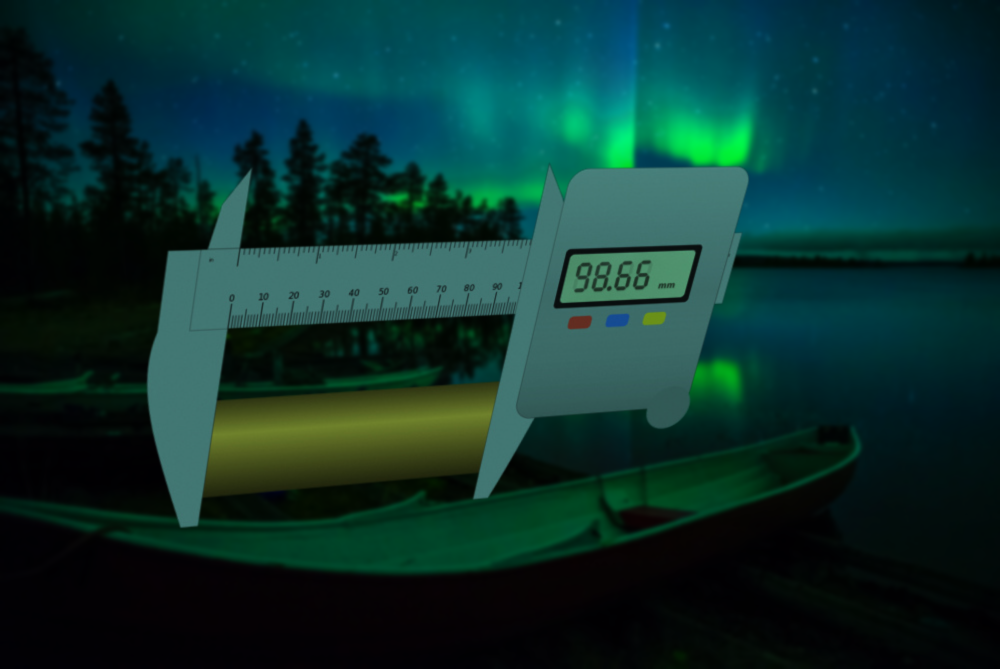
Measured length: 98.66 mm
